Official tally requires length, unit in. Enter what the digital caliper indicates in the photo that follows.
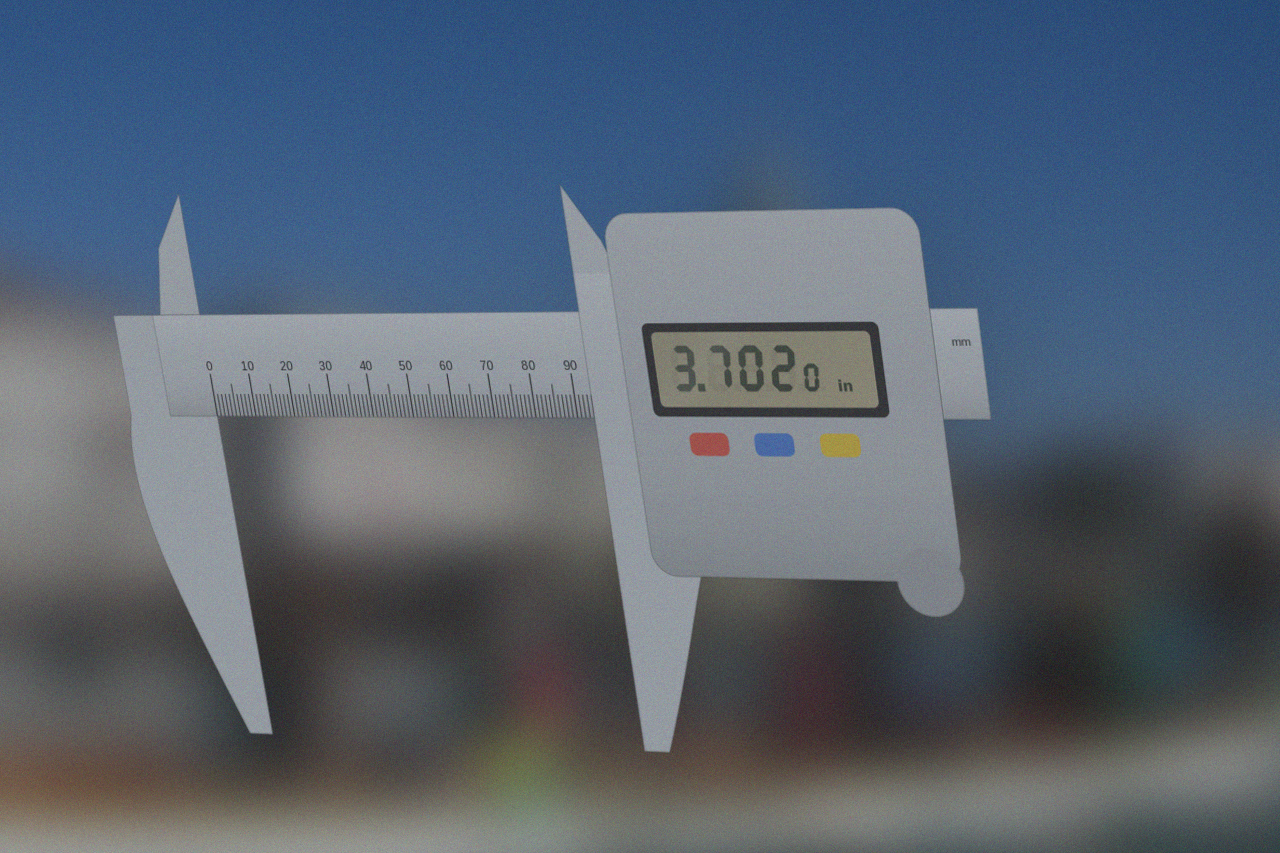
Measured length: 3.7020 in
